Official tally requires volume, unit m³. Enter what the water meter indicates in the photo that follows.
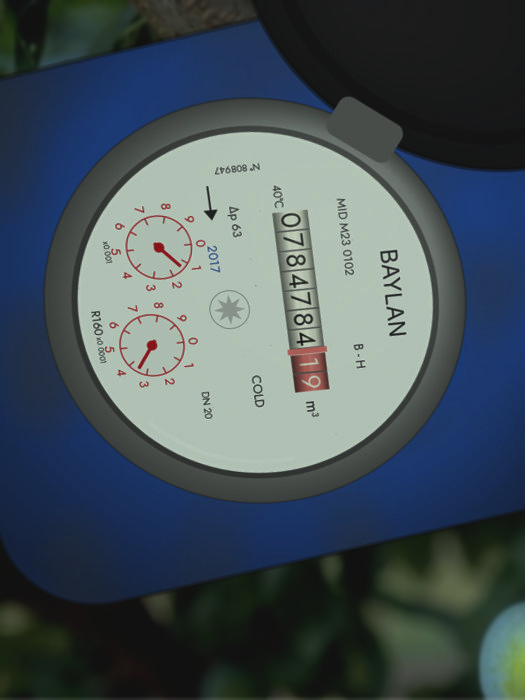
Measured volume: 784784.1913 m³
